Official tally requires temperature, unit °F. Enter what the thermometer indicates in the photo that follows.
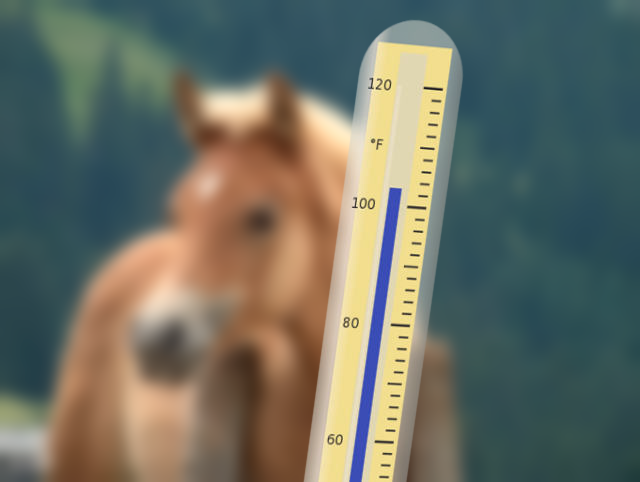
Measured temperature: 103 °F
